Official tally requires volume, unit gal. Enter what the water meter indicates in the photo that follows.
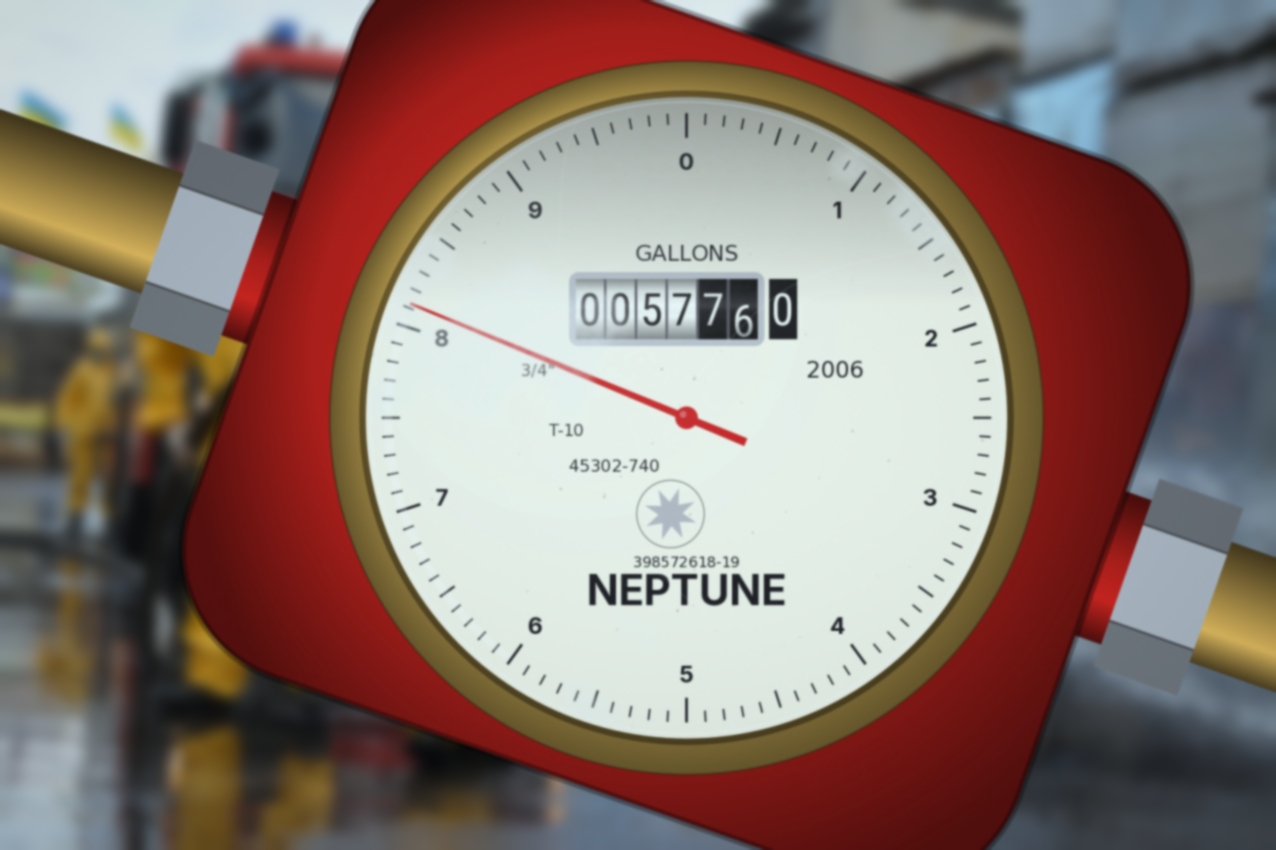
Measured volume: 57758.1 gal
